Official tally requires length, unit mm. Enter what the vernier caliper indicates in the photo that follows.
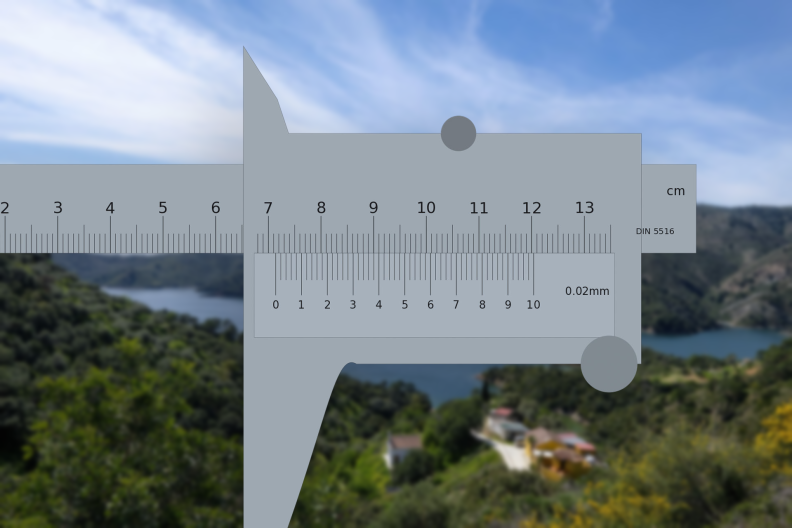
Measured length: 71.4 mm
